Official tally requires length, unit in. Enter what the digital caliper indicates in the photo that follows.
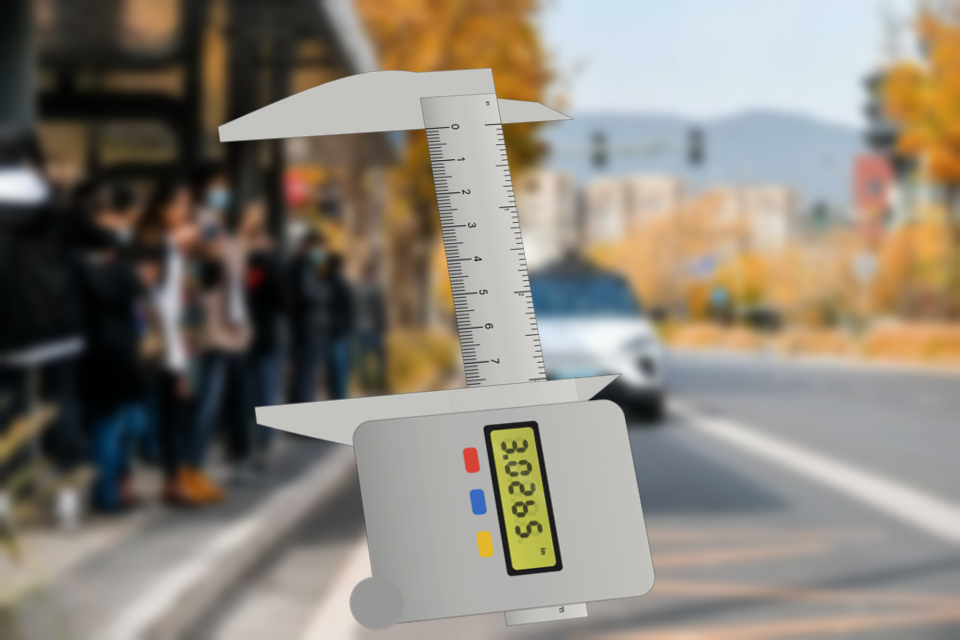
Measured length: 3.0265 in
